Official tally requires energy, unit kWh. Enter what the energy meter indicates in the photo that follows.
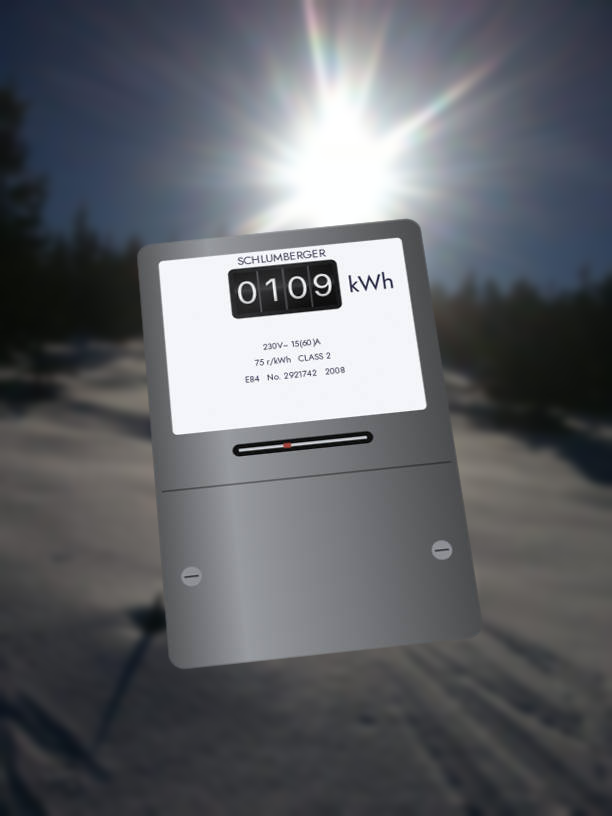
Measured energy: 109 kWh
